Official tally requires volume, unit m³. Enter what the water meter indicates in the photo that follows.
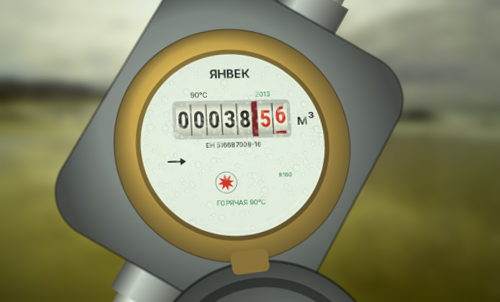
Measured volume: 38.56 m³
